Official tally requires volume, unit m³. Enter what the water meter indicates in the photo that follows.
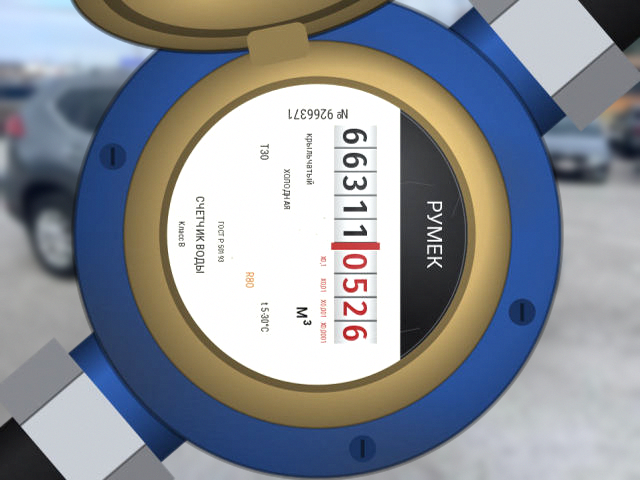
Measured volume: 66311.0526 m³
